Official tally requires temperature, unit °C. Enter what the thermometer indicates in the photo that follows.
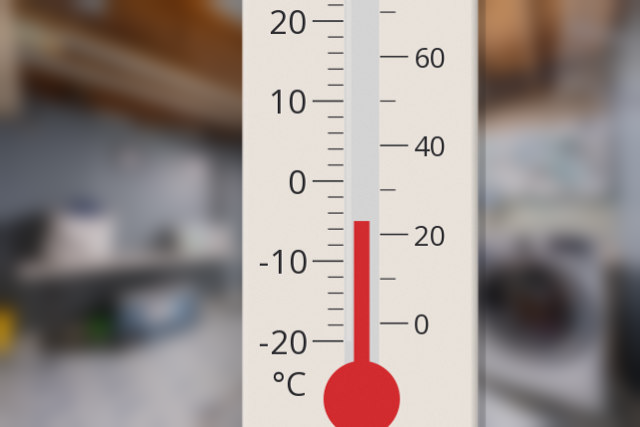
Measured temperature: -5 °C
